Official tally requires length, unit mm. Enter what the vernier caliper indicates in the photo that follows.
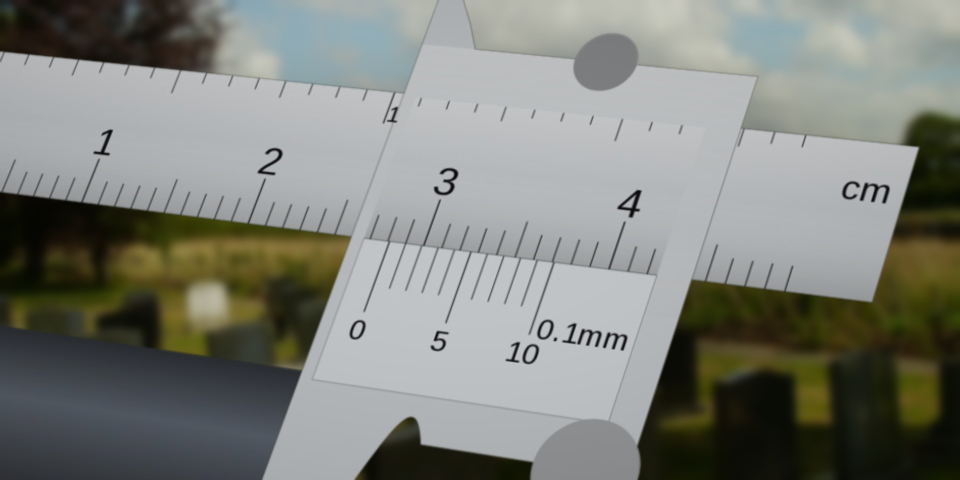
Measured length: 28.1 mm
